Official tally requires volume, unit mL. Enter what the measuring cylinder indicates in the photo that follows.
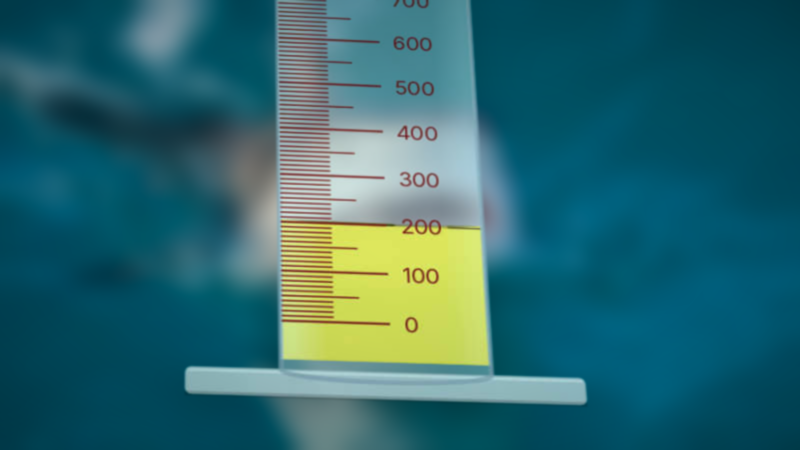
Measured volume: 200 mL
